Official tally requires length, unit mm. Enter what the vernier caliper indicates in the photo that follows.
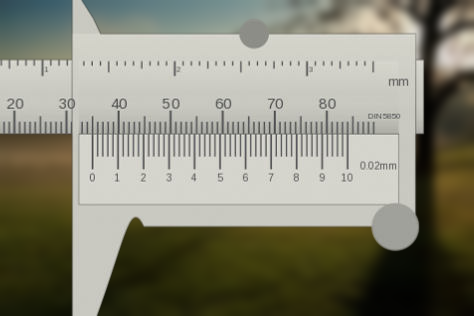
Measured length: 35.0 mm
